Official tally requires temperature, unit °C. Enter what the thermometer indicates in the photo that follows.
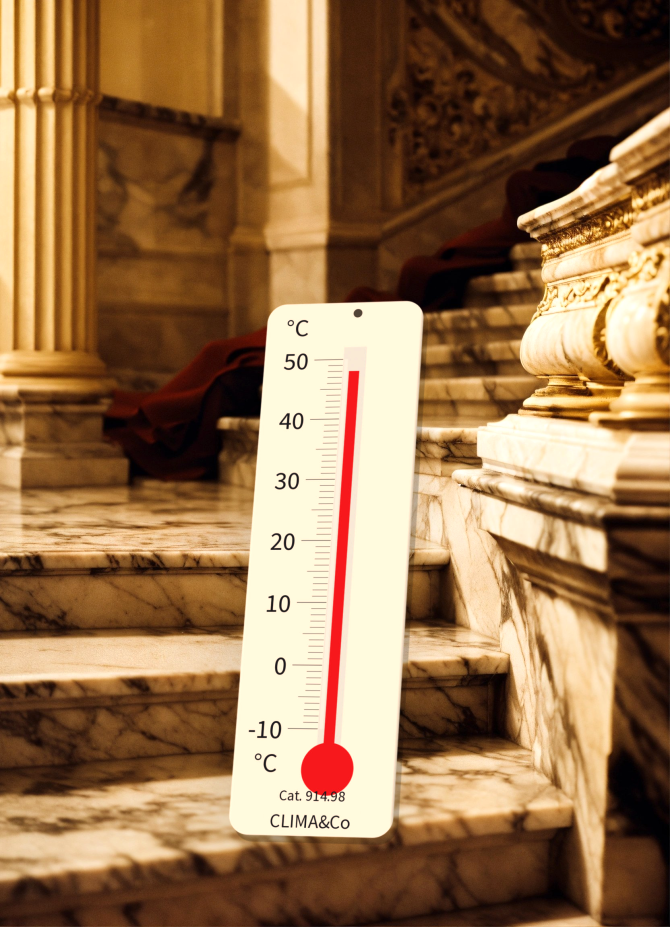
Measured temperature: 48 °C
